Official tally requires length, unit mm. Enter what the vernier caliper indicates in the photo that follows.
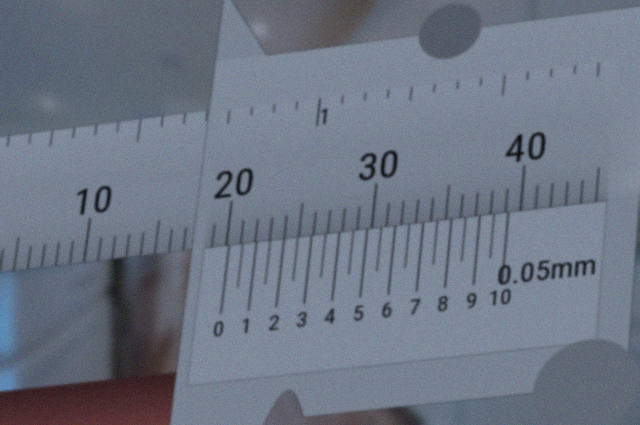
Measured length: 20.2 mm
